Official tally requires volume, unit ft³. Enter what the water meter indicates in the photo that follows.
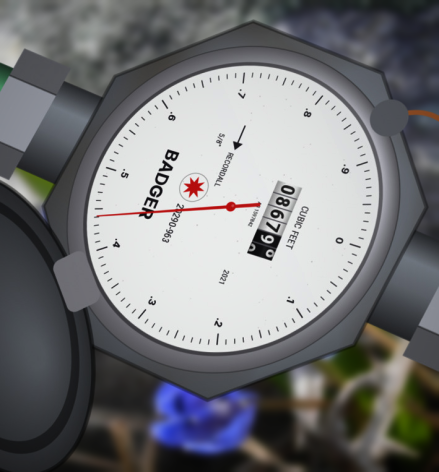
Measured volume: 86798.44 ft³
